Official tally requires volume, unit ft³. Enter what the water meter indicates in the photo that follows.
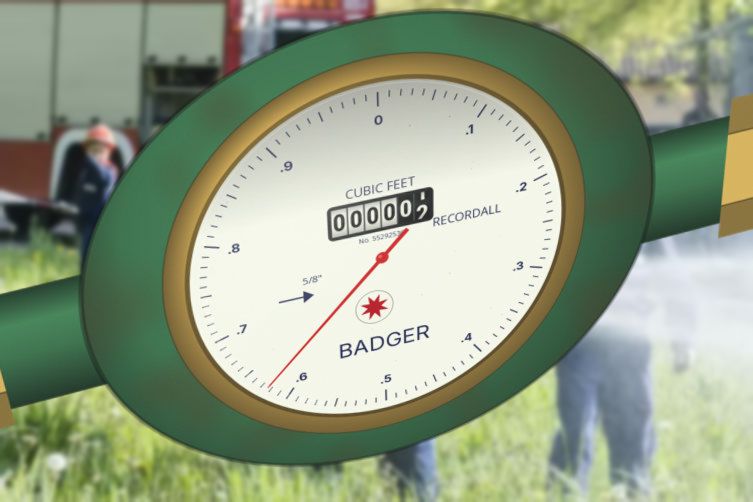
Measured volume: 1.62 ft³
